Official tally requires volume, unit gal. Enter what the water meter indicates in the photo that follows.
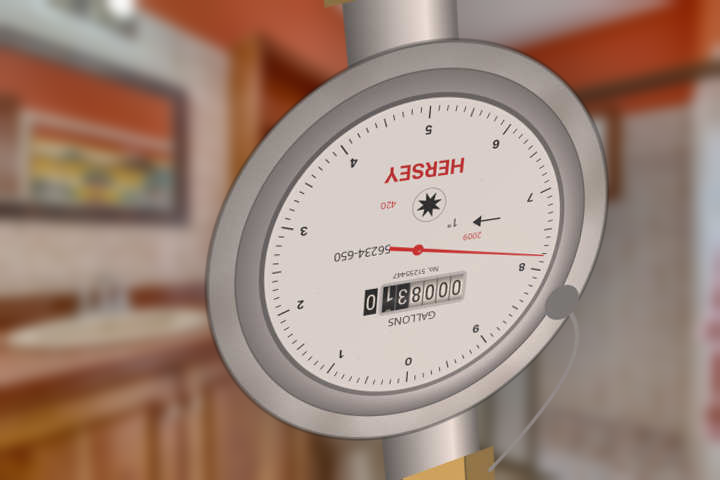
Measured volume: 8307.8 gal
